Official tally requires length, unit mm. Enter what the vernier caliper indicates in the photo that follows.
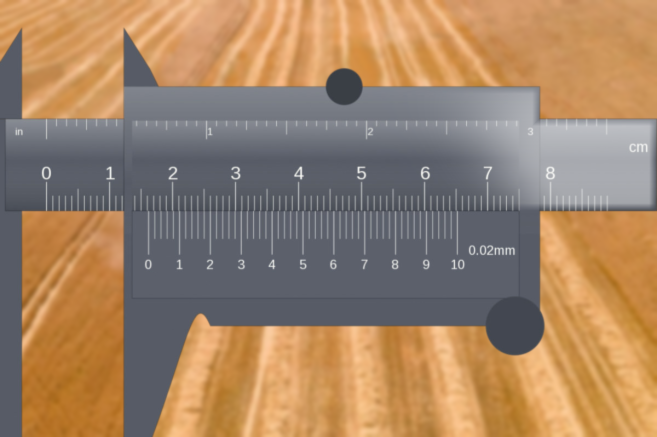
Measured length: 16.2 mm
